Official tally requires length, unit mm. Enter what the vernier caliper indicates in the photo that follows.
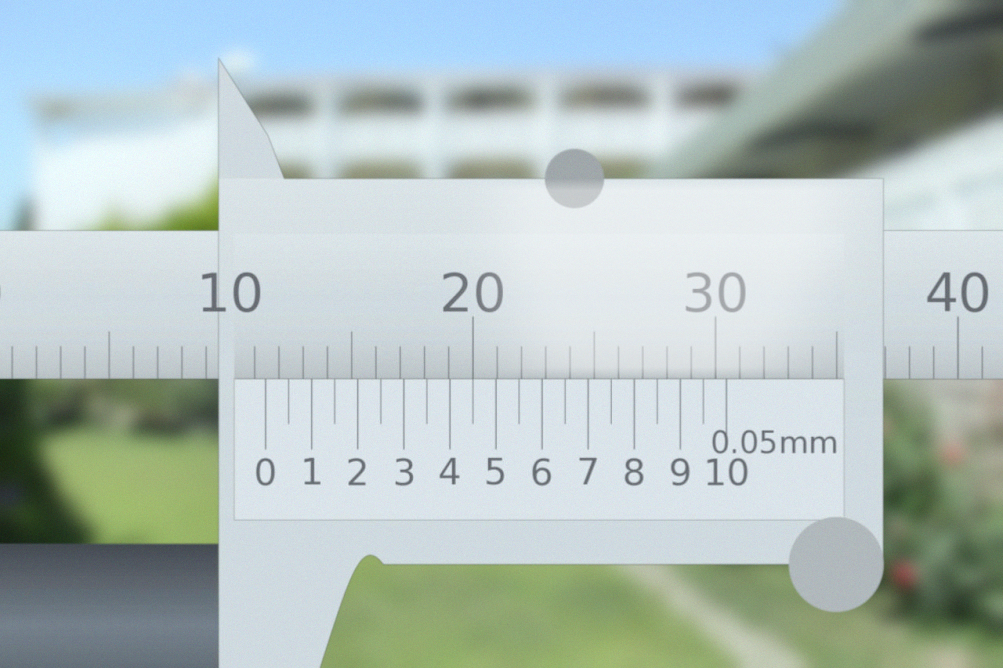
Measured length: 11.45 mm
